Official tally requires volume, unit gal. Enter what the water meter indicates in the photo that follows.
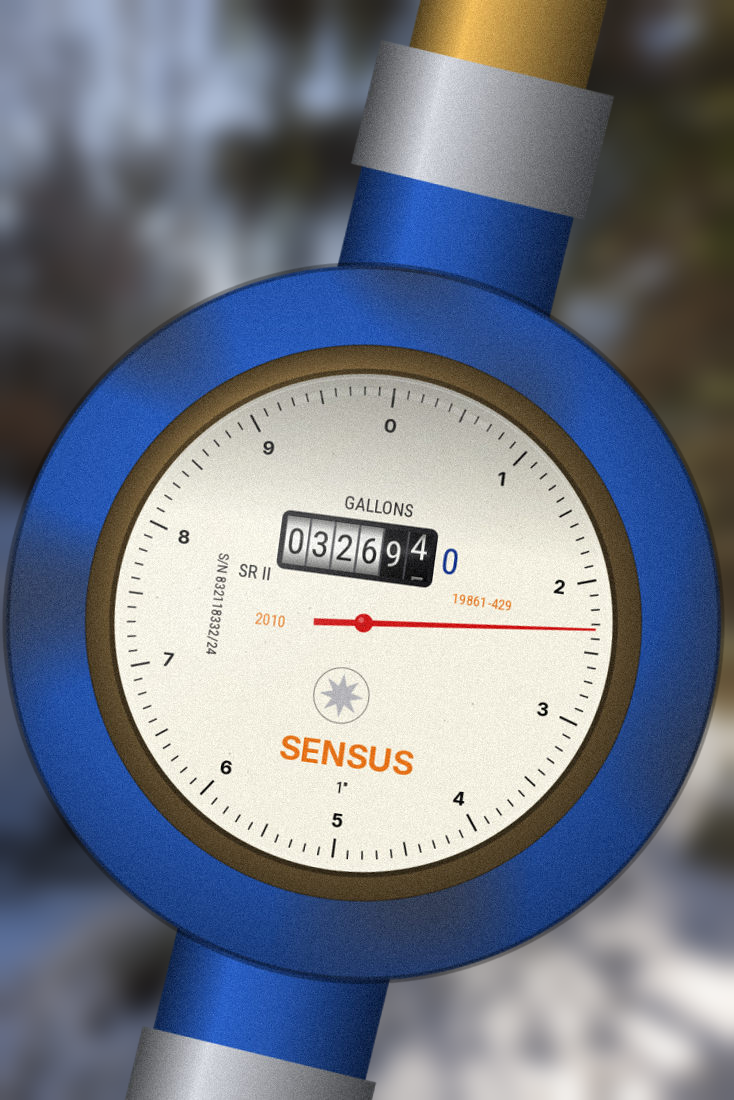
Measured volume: 326942.3 gal
